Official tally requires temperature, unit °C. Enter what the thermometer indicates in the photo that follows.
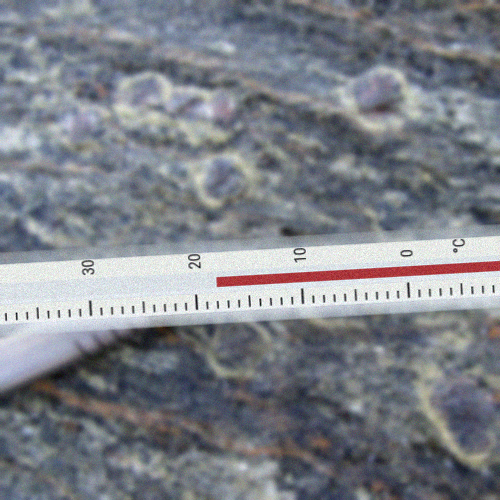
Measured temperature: 18 °C
